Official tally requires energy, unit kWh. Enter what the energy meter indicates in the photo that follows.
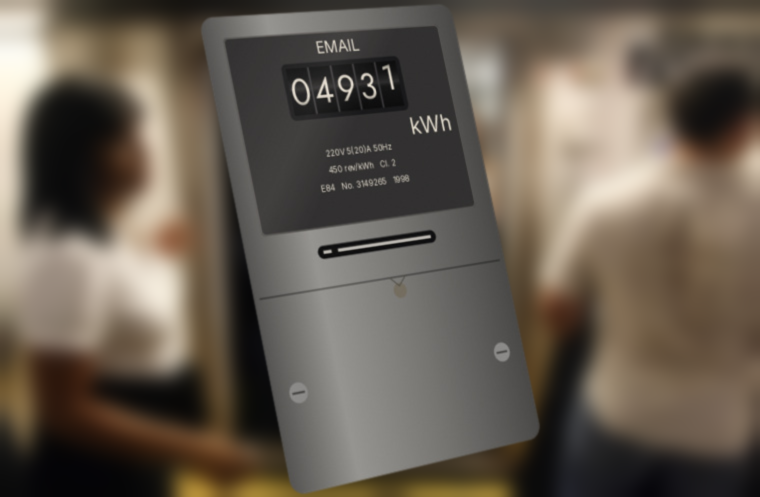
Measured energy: 4931 kWh
